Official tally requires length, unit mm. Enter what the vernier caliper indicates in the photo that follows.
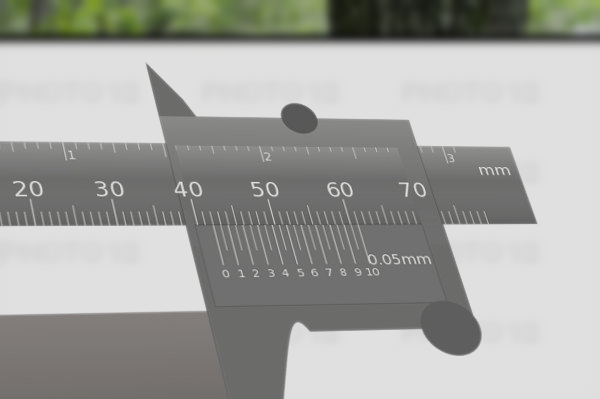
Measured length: 42.0 mm
